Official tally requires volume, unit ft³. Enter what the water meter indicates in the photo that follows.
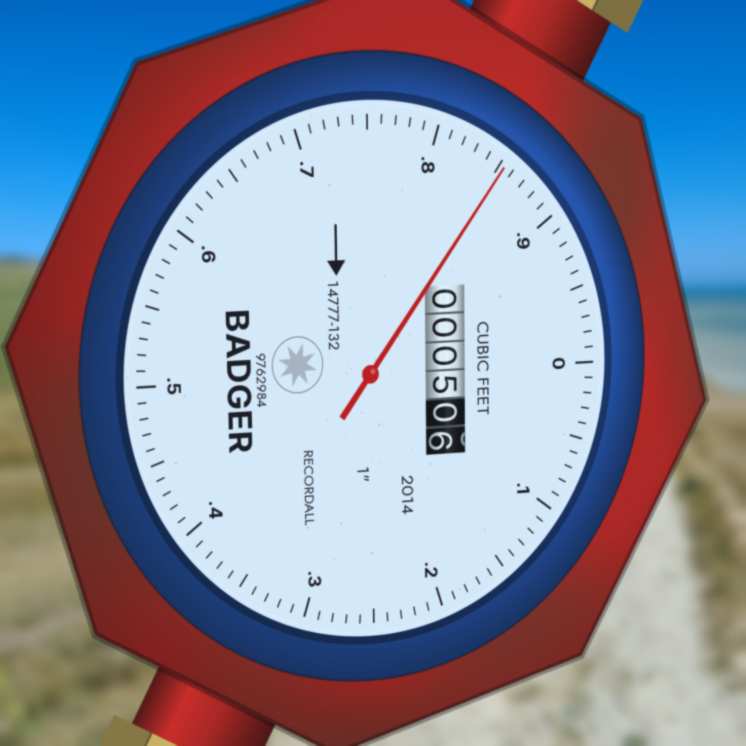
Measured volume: 505.85 ft³
